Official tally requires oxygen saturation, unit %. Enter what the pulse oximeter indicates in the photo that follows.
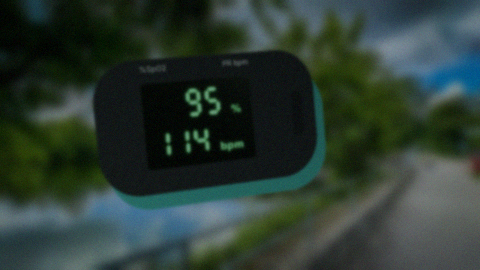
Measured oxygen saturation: 95 %
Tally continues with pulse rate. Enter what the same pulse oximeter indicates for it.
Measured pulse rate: 114 bpm
